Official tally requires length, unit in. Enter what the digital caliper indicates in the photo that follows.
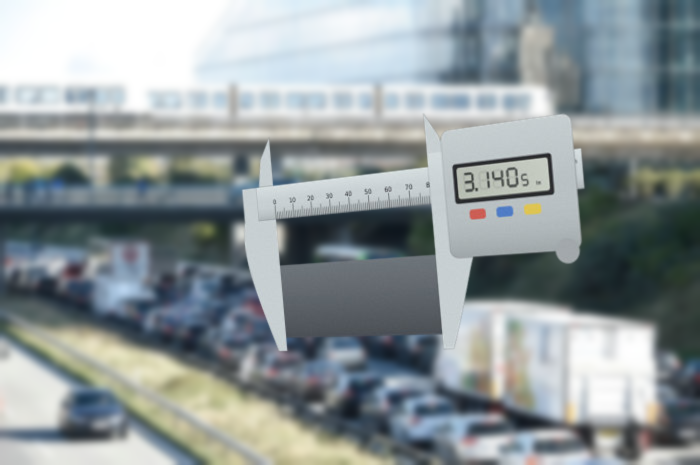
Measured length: 3.1405 in
